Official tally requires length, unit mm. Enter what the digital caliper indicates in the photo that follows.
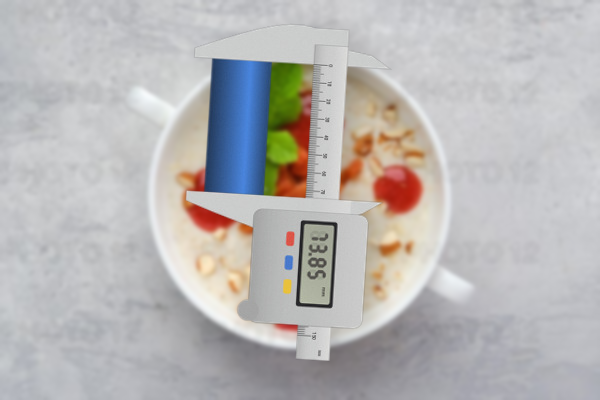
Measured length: 73.85 mm
